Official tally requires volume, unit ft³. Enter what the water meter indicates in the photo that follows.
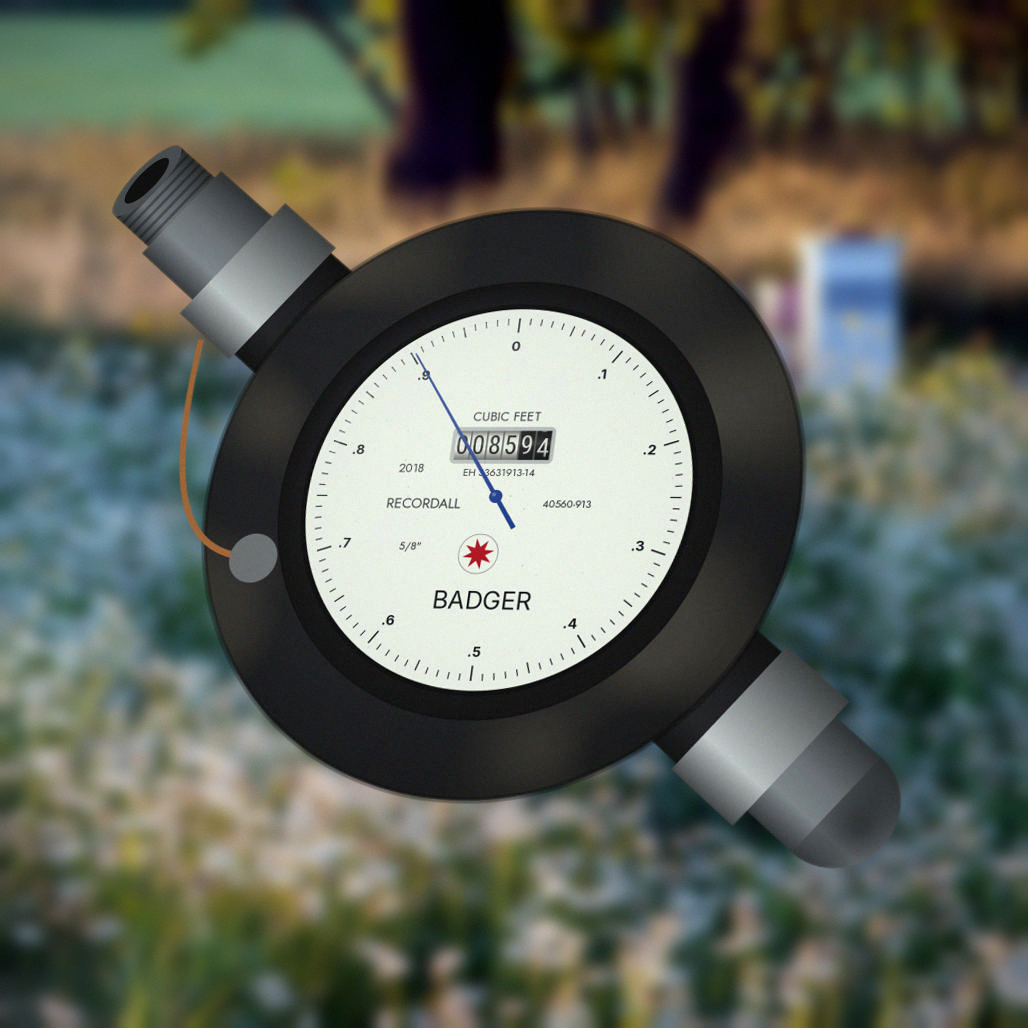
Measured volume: 8593.90 ft³
